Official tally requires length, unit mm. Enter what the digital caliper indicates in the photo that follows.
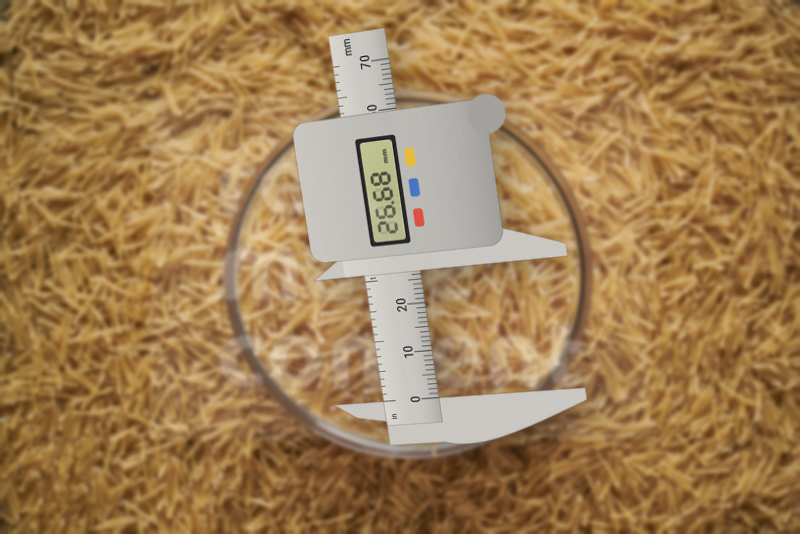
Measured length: 26.68 mm
